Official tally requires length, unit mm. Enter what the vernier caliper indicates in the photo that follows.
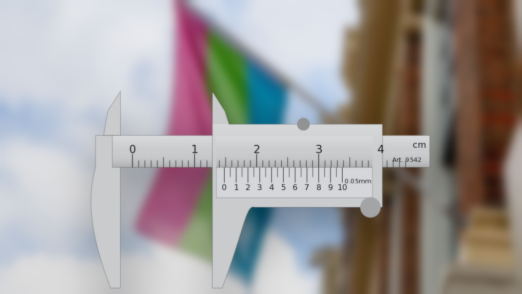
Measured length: 14.8 mm
